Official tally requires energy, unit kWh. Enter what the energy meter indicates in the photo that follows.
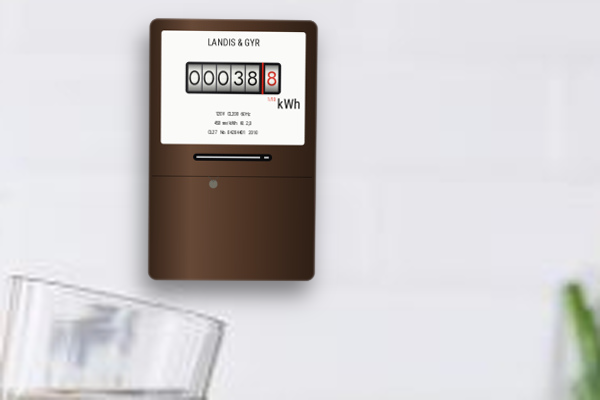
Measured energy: 38.8 kWh
